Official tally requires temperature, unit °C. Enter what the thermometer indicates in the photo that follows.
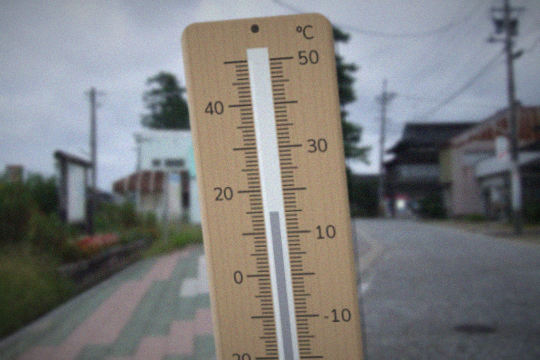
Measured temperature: 15 °C
